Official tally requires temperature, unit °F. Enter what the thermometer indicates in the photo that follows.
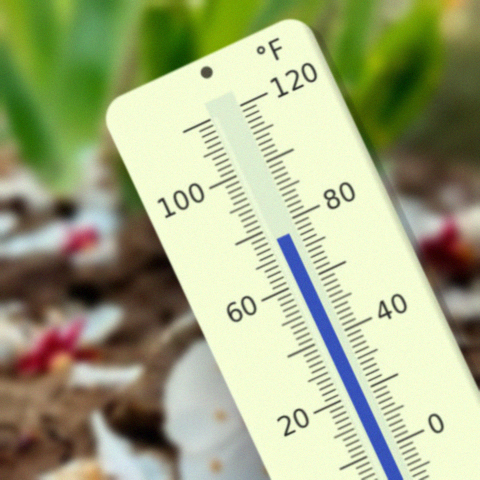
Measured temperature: 76 °F
